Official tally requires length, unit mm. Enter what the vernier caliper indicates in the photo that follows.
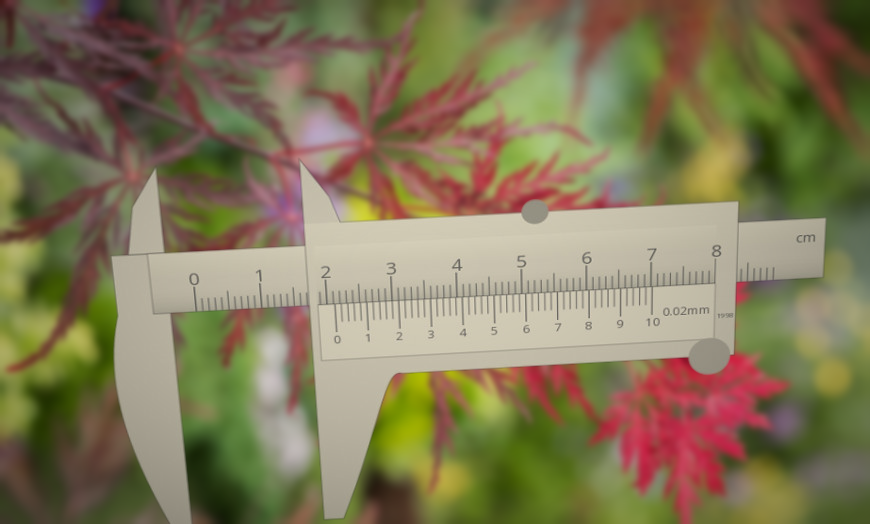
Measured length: 21.2 mm
